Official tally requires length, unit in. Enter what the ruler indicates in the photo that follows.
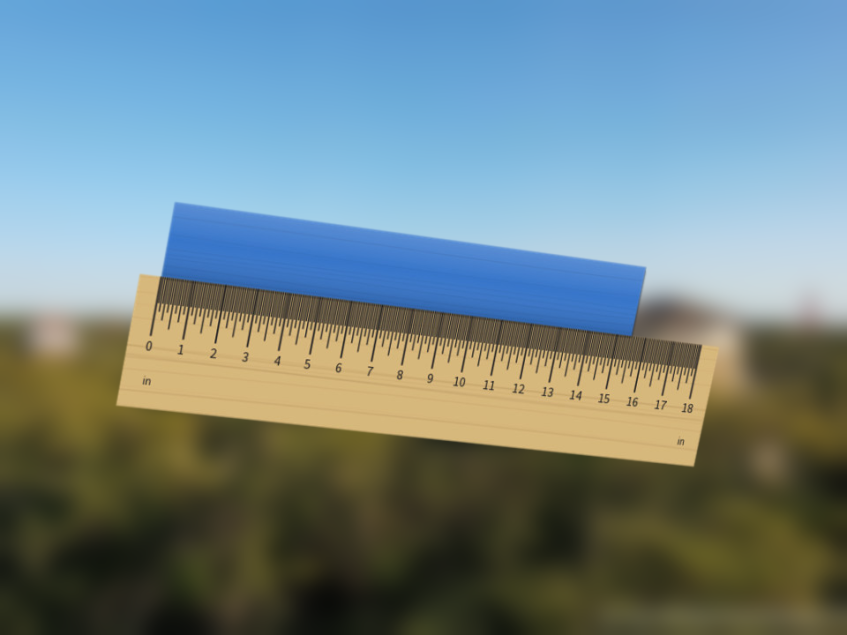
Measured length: 15.5 in
